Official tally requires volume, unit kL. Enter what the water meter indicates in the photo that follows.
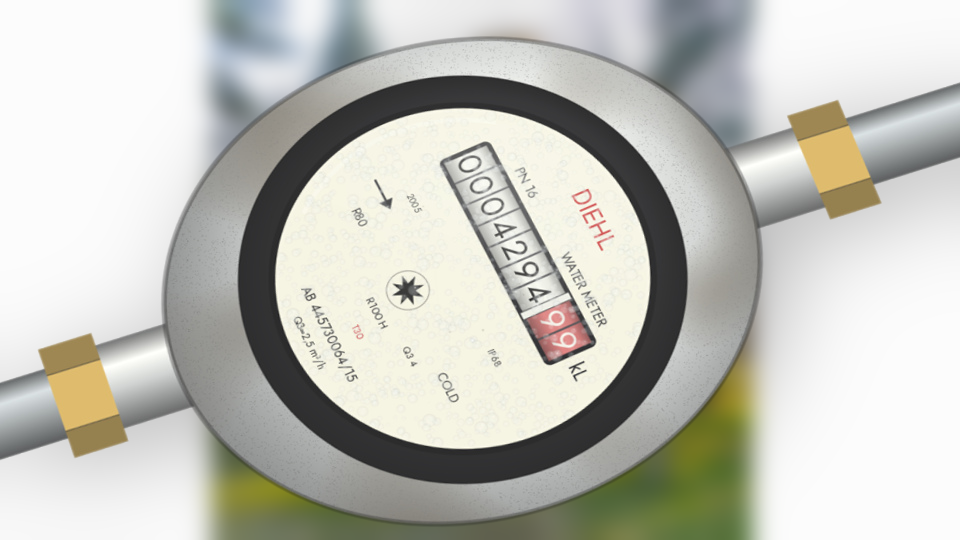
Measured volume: 4294.99 kL
